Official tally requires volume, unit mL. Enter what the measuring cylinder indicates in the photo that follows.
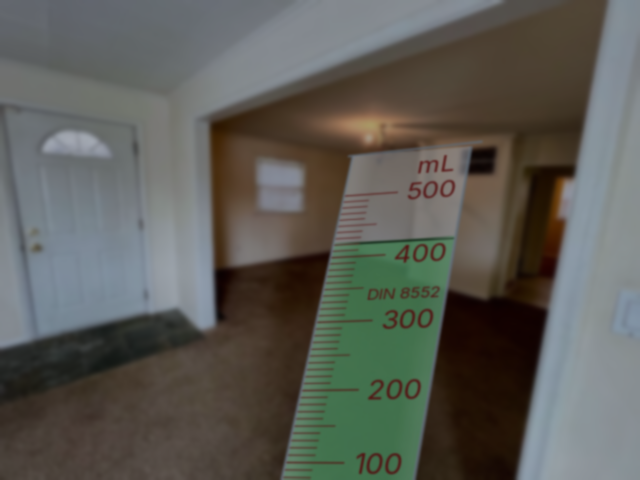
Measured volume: 420 mL
